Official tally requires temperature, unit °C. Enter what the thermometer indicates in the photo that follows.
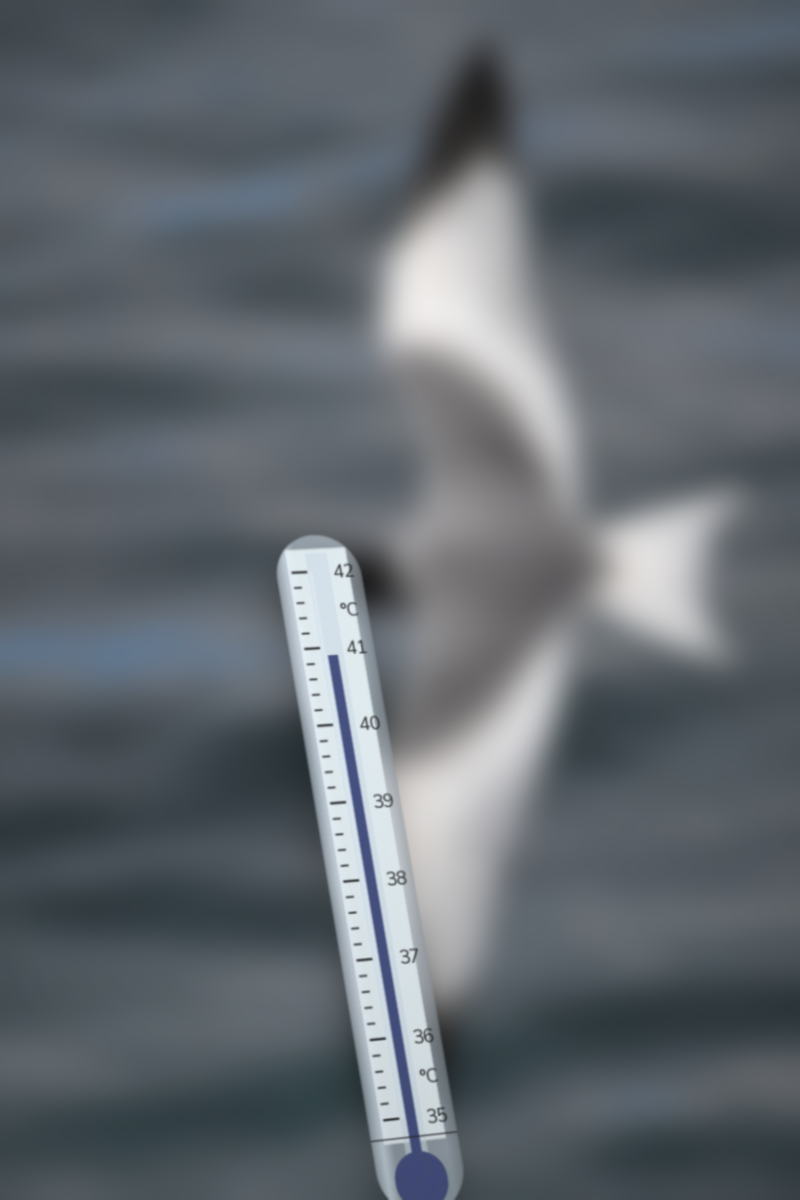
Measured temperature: 40.9 °C
